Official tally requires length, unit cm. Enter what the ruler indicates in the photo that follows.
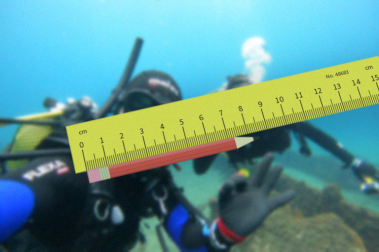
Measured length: 8.5 cm
